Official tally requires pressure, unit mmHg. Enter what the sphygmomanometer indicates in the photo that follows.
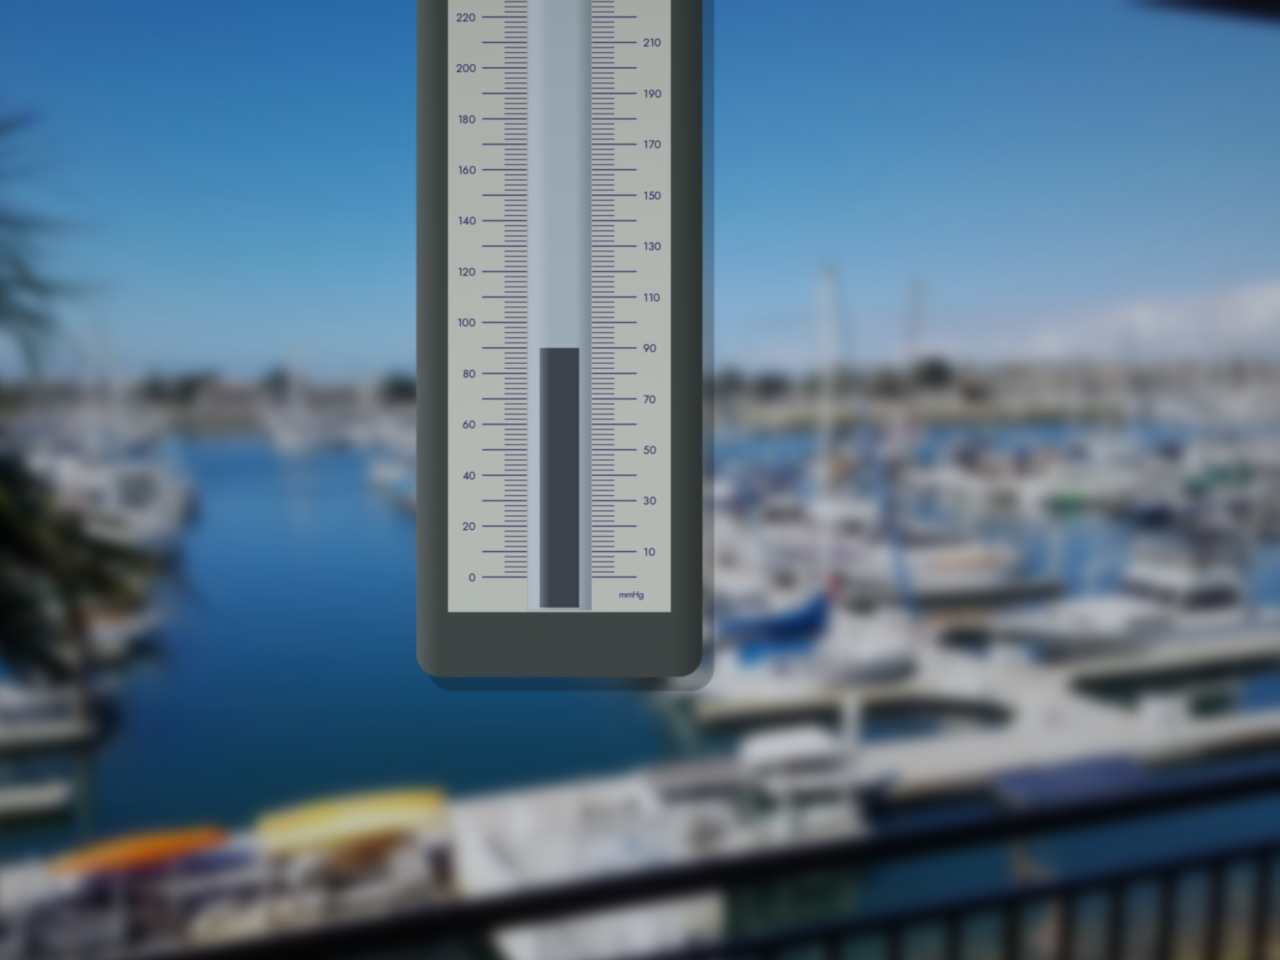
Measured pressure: 90 mmHg
